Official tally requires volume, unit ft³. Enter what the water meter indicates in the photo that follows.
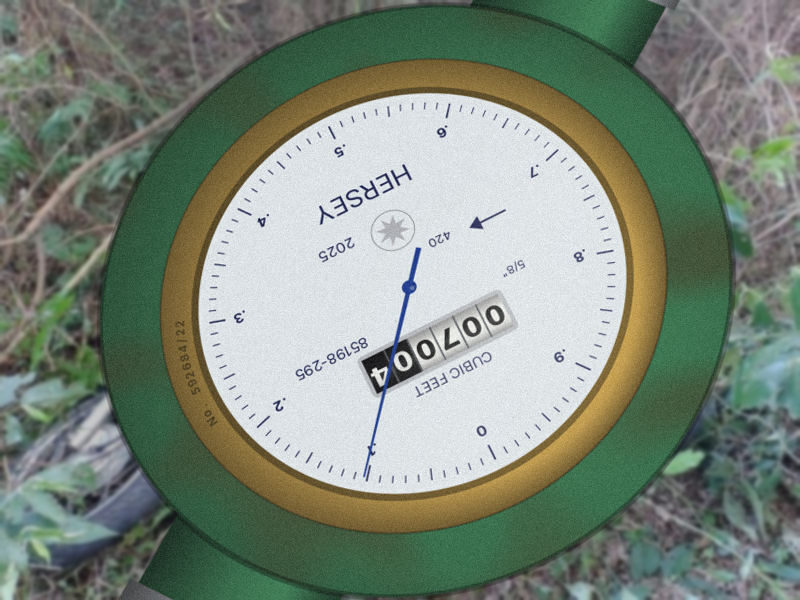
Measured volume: 7004.10 ft³
